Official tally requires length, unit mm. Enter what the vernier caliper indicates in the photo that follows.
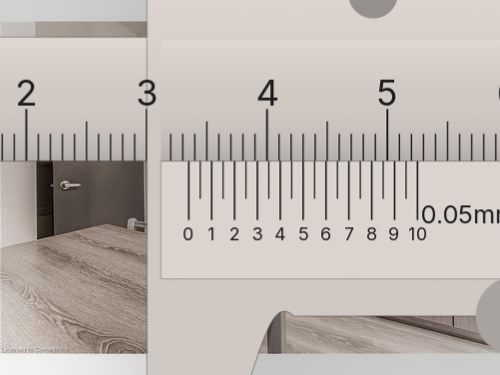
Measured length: 33.5 mm
